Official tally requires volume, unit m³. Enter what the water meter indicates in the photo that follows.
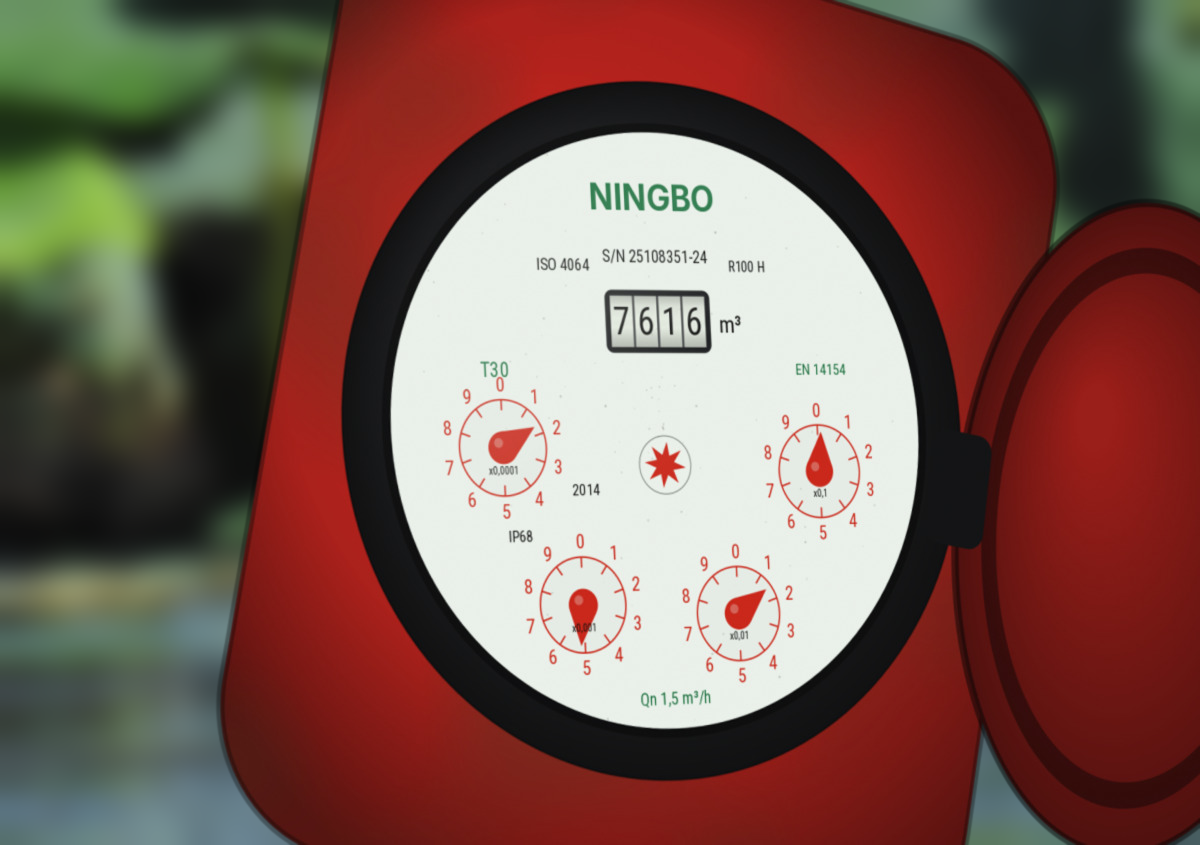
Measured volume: 7616.0151 m³
